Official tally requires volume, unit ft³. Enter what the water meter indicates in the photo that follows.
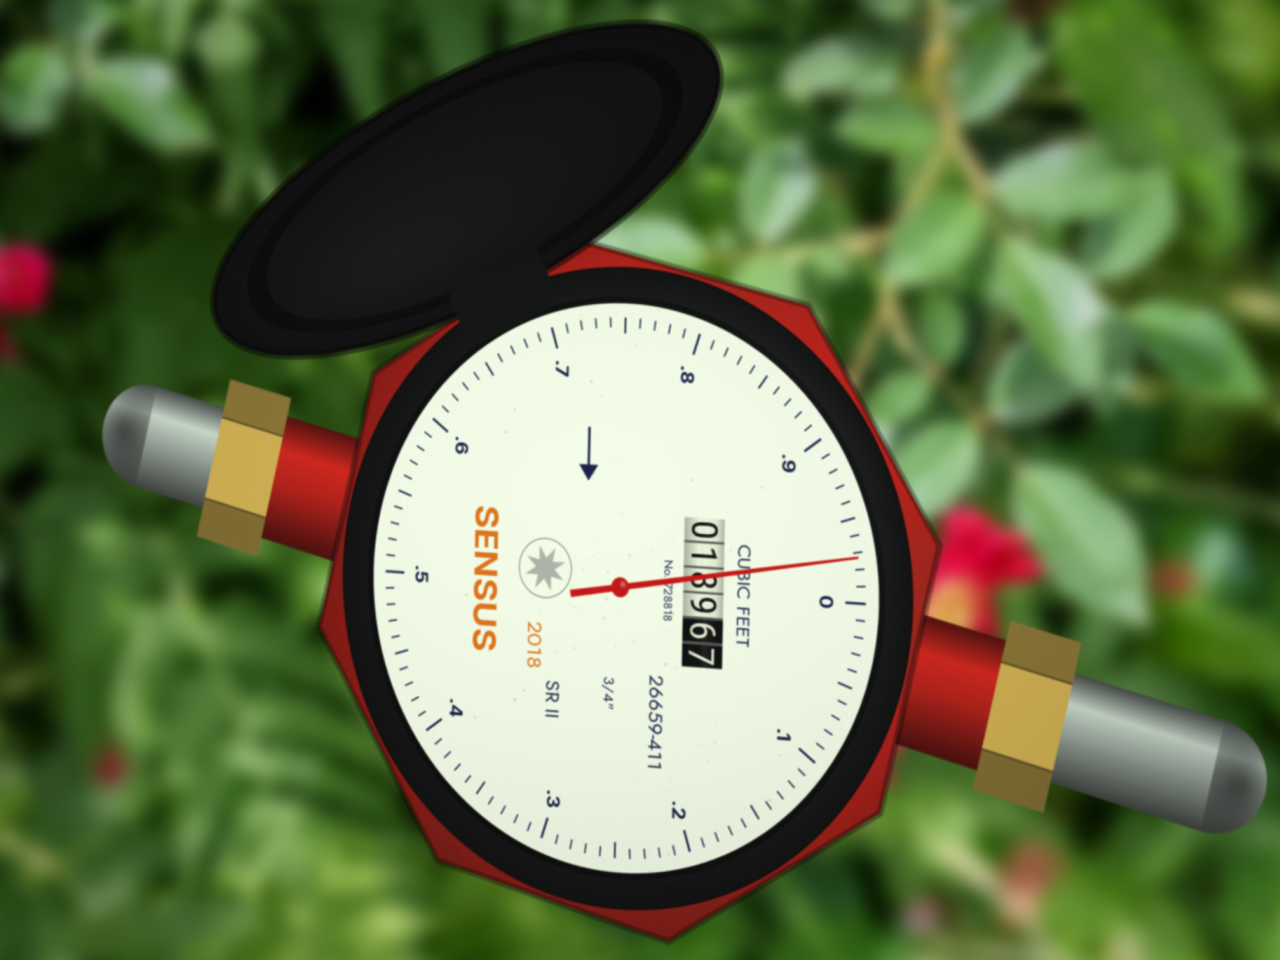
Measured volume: 18966.97 ft³
